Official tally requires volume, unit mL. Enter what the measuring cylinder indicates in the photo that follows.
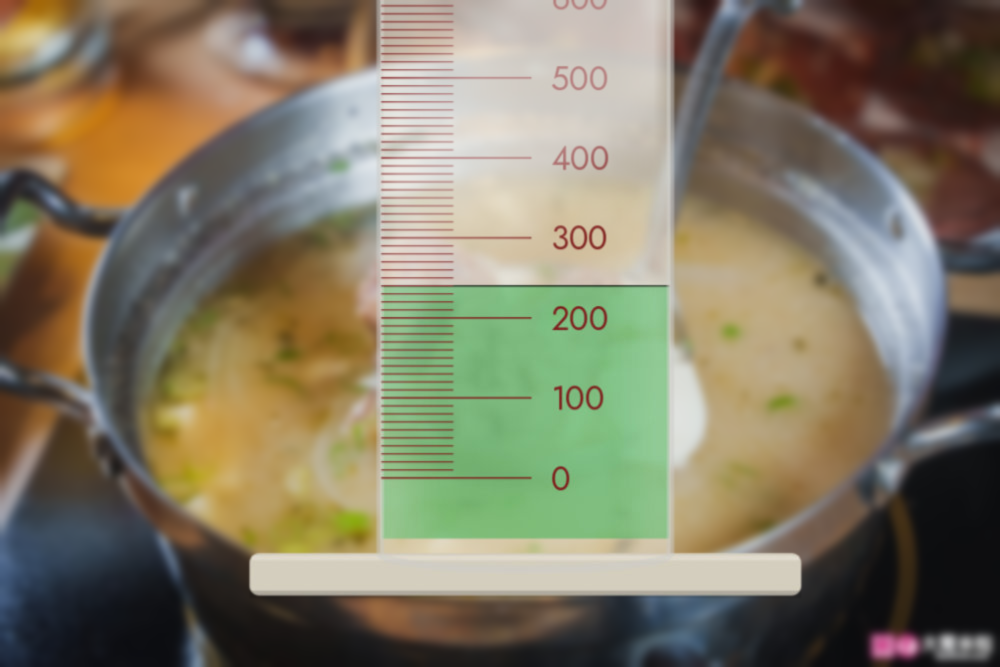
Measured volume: 240 mL
